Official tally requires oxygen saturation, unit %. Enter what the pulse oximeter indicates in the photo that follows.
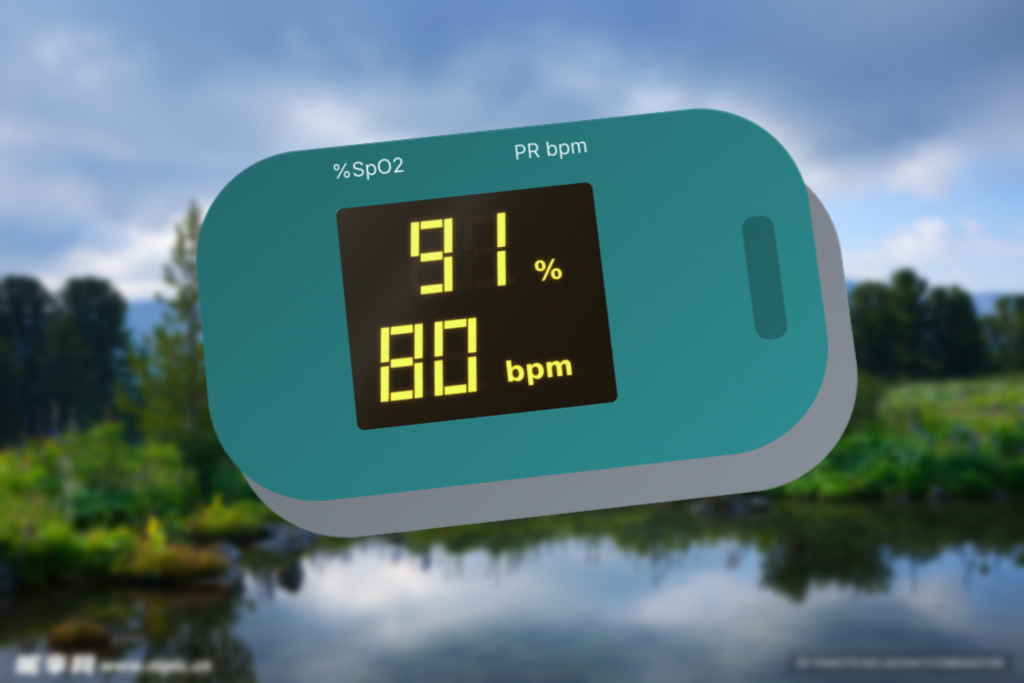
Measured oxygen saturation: 91 %
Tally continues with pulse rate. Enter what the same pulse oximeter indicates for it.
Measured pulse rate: 80 bpm
